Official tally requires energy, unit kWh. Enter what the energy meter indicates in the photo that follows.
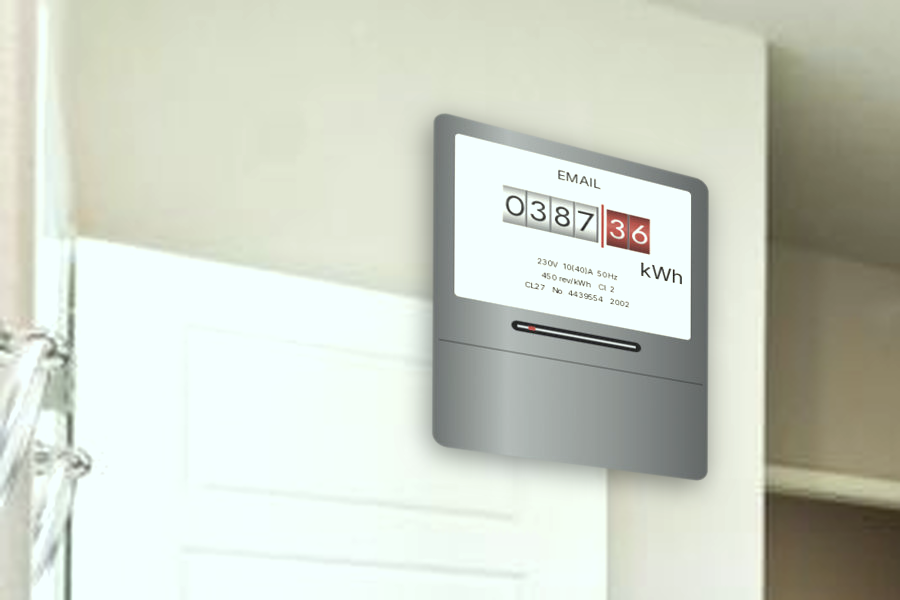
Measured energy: 387.36 kWh
